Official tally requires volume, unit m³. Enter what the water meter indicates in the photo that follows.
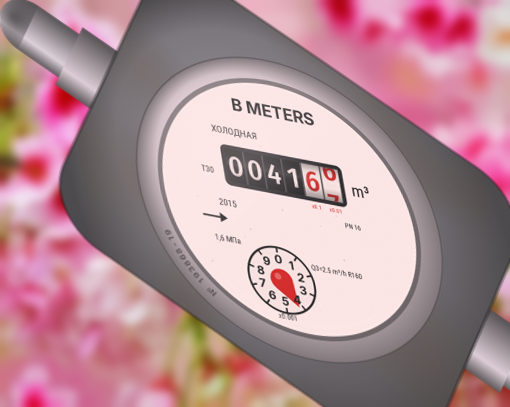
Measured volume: 41.664 m³
